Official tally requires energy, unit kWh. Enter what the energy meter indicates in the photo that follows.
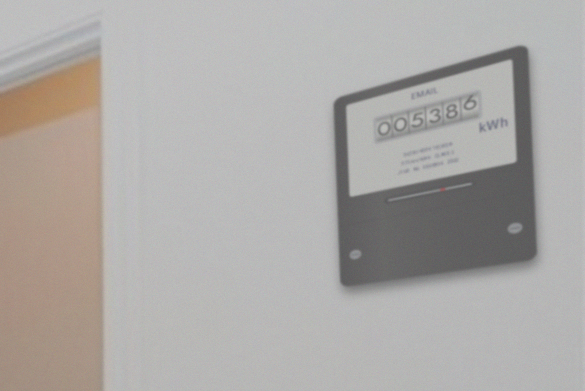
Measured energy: 5386 kWh
